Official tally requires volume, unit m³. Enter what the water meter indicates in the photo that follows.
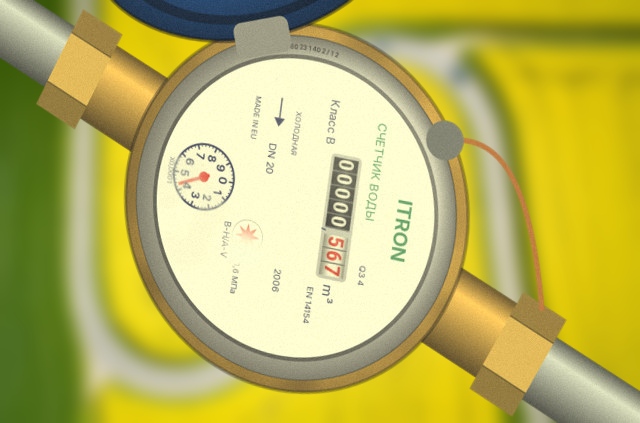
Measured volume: 0.5674 m³
